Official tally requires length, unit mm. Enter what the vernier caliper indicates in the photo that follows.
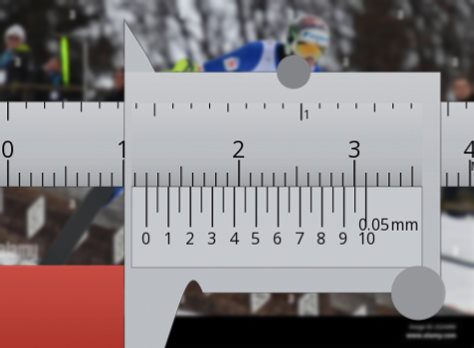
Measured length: 12.0 mm
